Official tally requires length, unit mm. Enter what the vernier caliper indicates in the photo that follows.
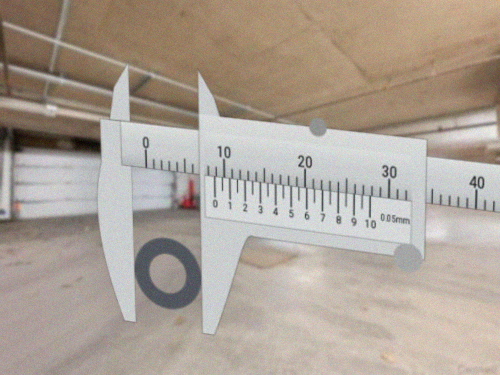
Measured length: 8.8 mm
